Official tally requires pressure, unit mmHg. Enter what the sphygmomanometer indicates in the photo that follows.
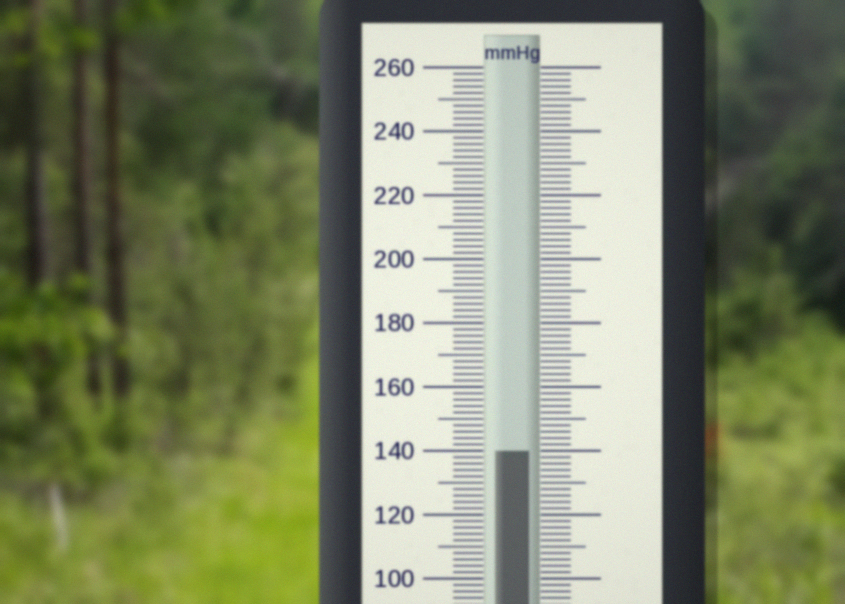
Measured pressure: 140 mmHg
